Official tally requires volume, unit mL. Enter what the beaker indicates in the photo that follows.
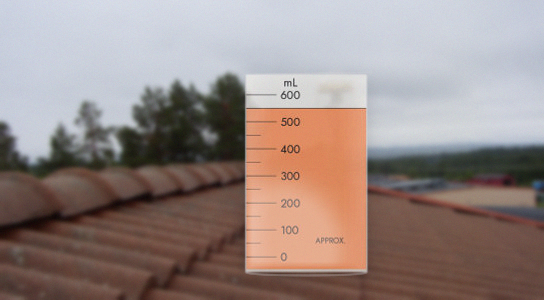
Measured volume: 550 mL
